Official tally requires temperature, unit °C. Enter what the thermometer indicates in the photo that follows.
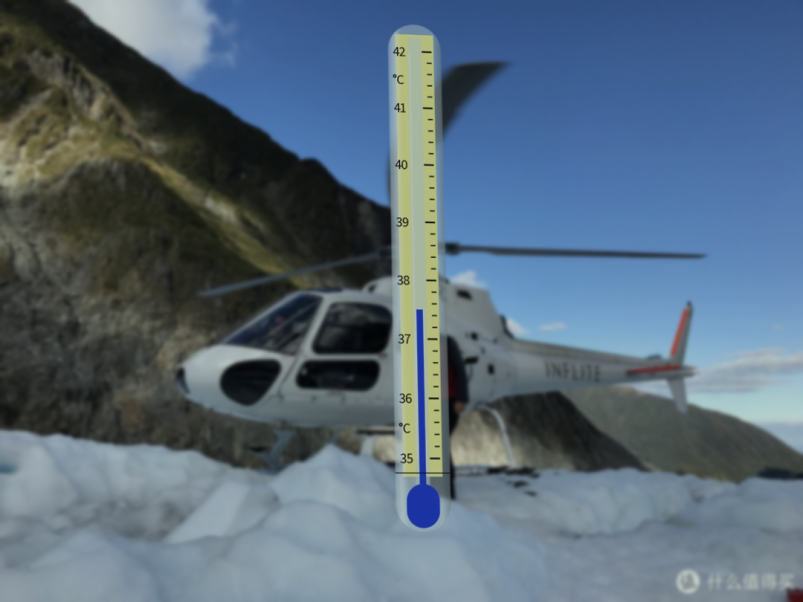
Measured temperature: 37.5 °C
